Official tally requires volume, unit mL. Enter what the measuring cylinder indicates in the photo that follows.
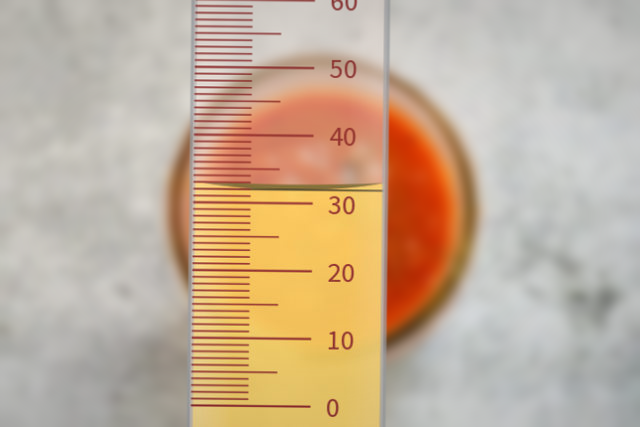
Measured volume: 32 mL
